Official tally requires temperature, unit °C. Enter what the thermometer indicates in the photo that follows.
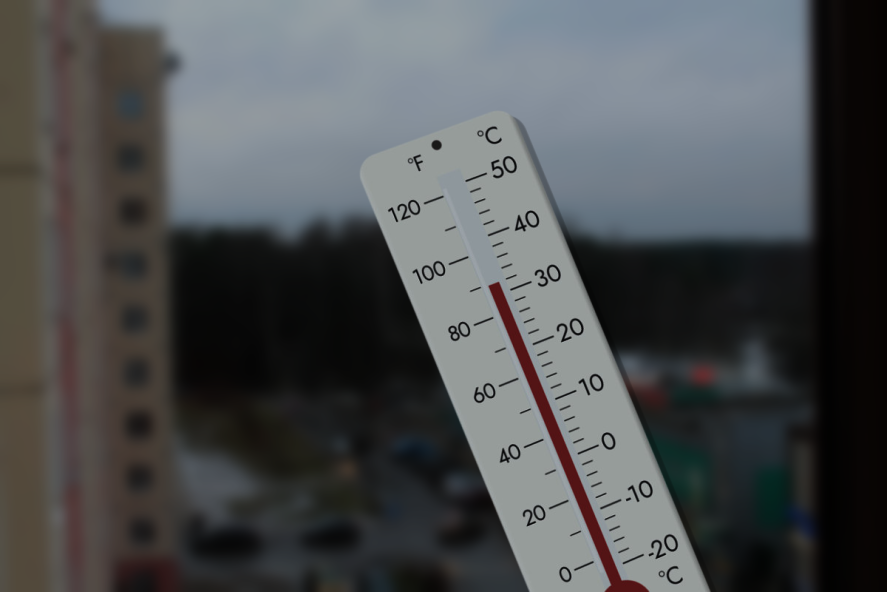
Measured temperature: 32 °C
